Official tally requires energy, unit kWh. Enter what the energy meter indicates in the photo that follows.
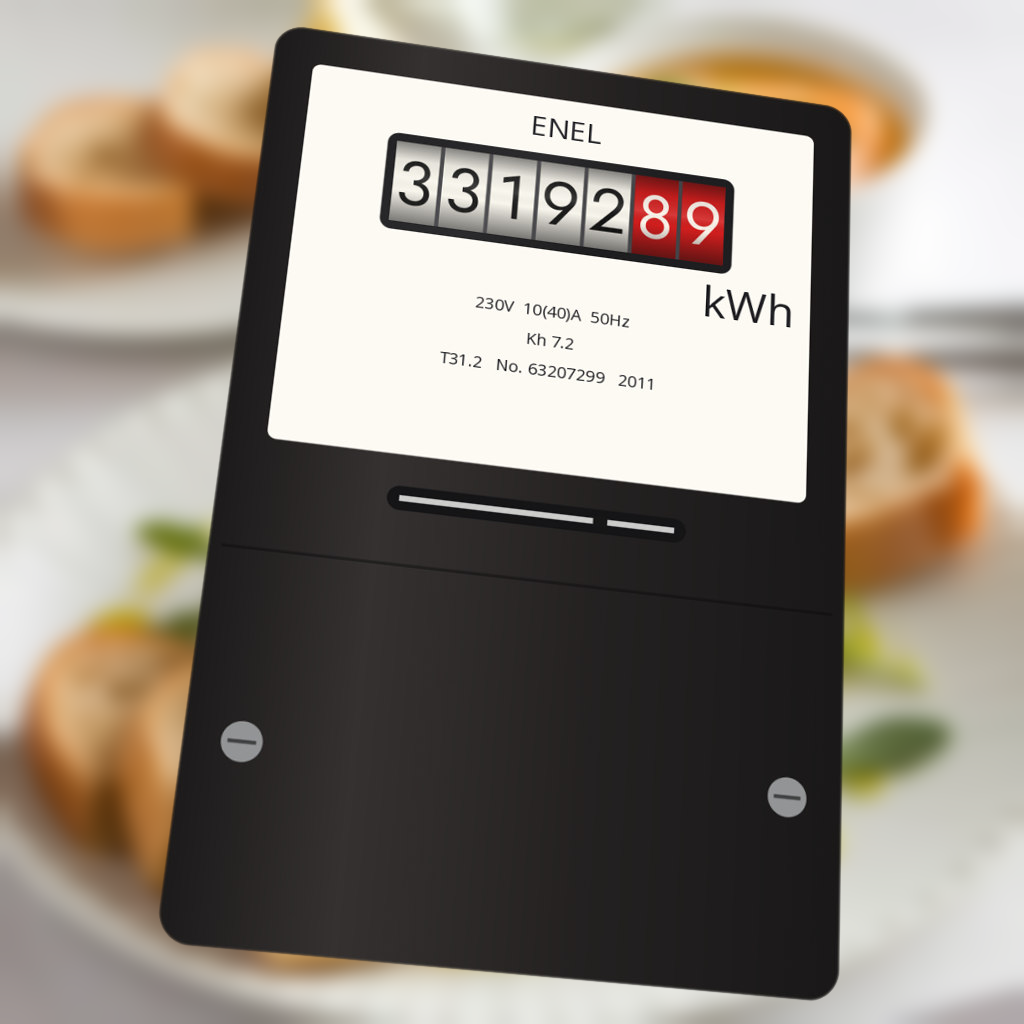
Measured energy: 33192.89 kWh
